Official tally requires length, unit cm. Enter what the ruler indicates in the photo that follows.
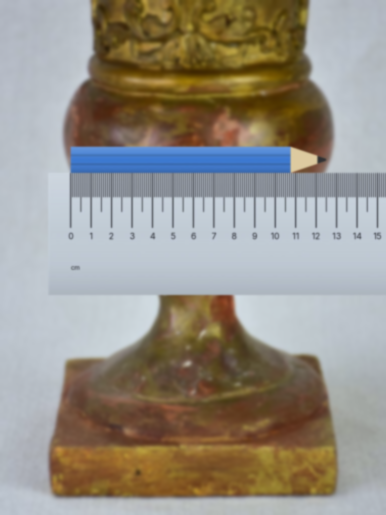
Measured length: 12.5 cm
